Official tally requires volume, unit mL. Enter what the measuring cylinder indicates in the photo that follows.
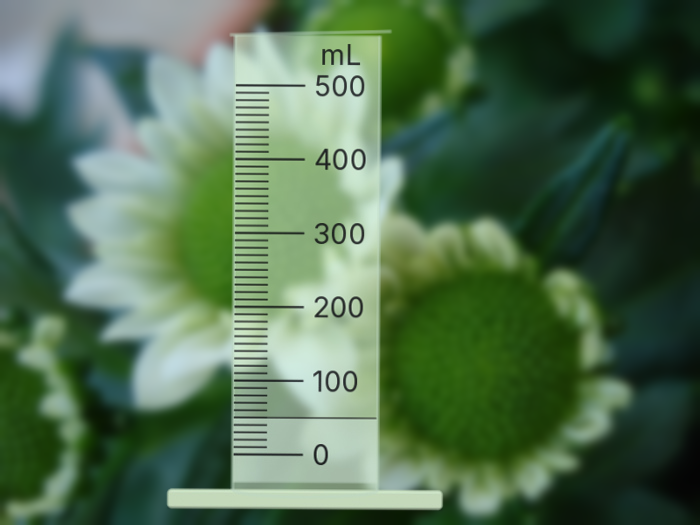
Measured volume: 50 mL
